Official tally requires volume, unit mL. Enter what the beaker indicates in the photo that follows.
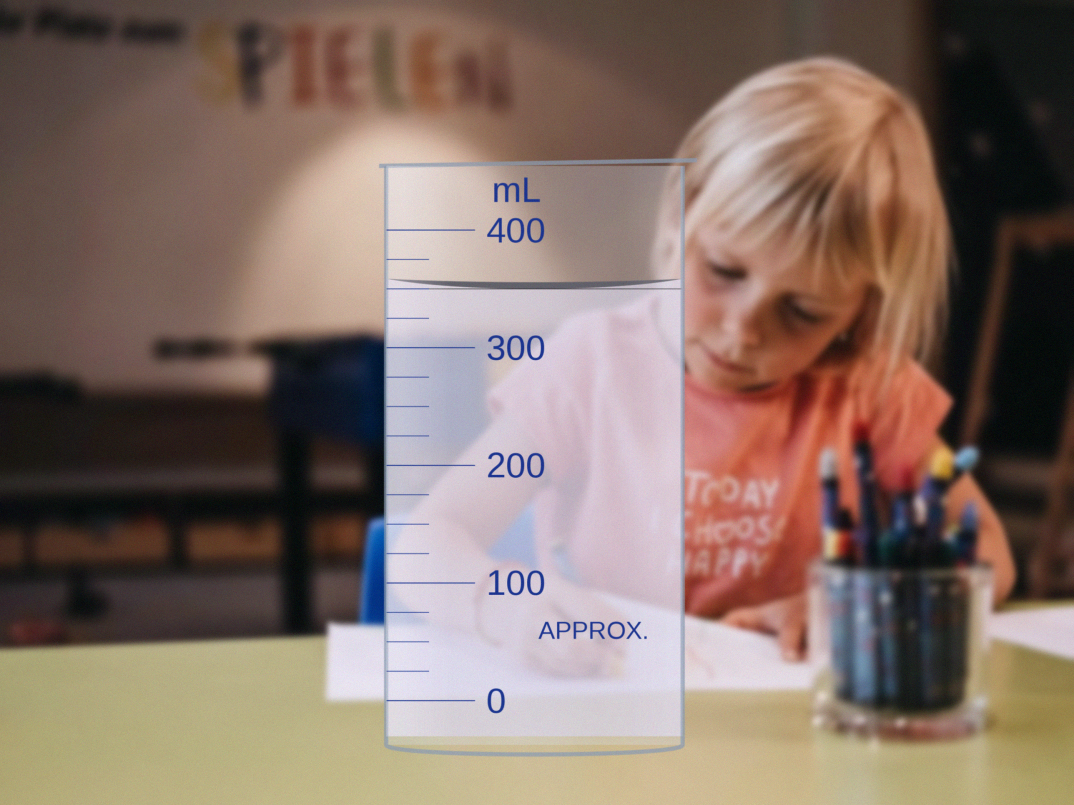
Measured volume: 350 mL
